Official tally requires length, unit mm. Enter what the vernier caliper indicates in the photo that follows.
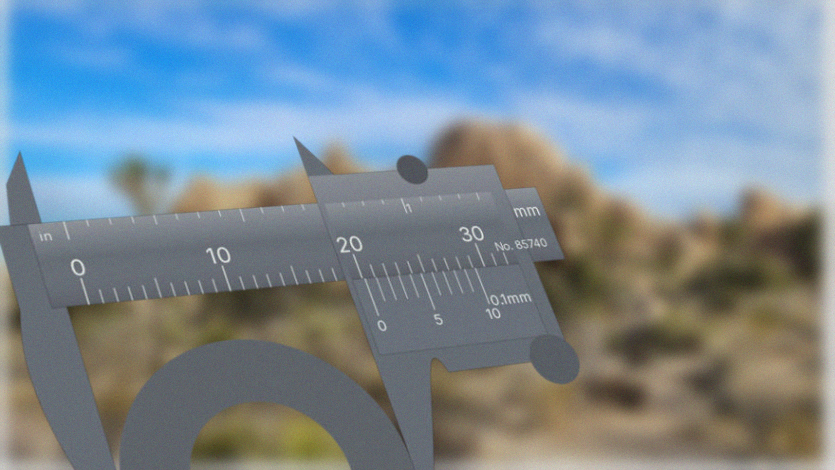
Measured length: 20.2 mm
